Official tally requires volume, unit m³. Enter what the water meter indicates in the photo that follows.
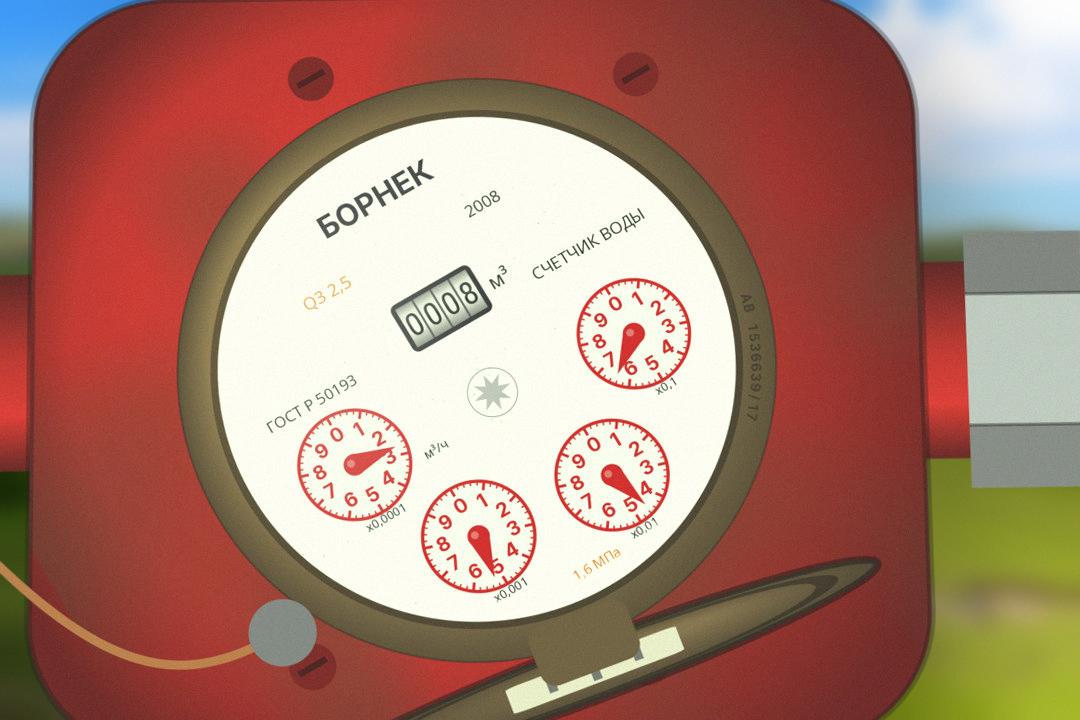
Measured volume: 8.6452 m³
